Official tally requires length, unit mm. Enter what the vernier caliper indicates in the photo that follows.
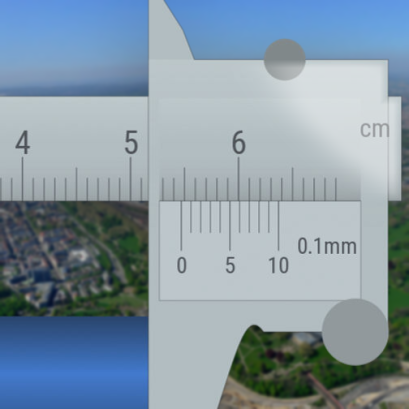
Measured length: 54.7 mm
